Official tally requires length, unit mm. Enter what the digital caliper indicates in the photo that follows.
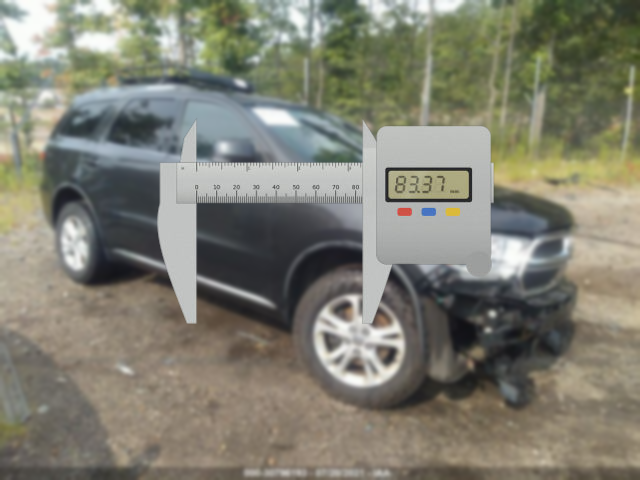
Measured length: 83.37 mm
